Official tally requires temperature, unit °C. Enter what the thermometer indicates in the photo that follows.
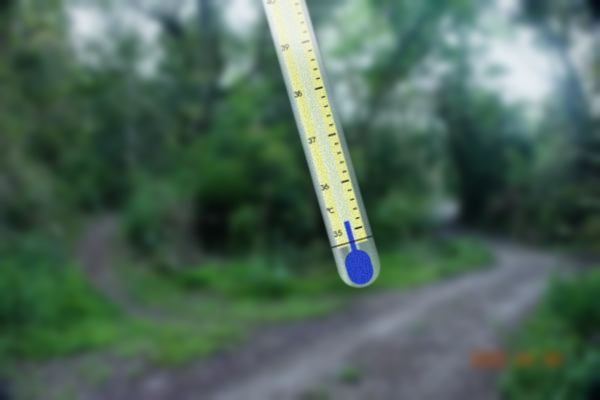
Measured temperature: 35.2 °C
